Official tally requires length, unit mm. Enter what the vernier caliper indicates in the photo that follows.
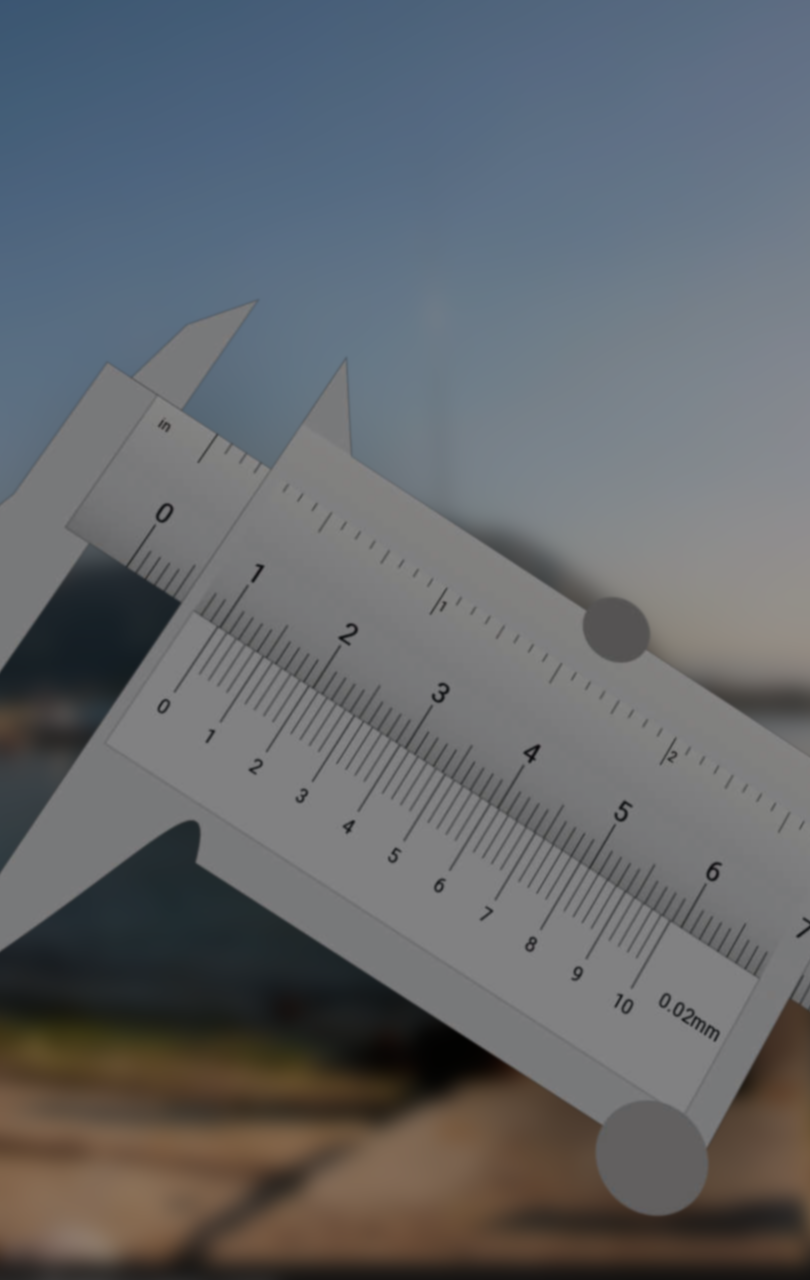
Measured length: 9.8 mm
